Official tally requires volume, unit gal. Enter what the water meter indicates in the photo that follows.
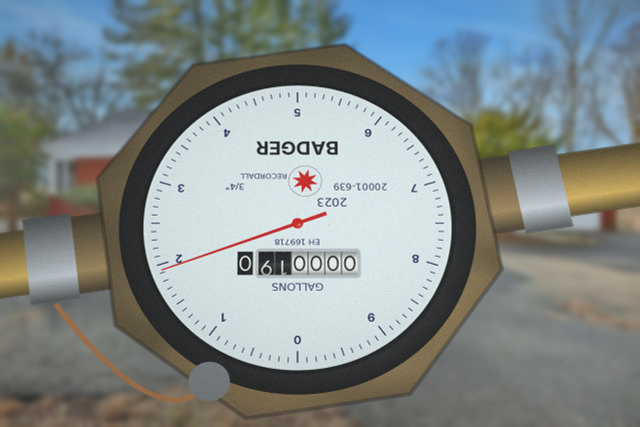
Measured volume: 191.9 gal
